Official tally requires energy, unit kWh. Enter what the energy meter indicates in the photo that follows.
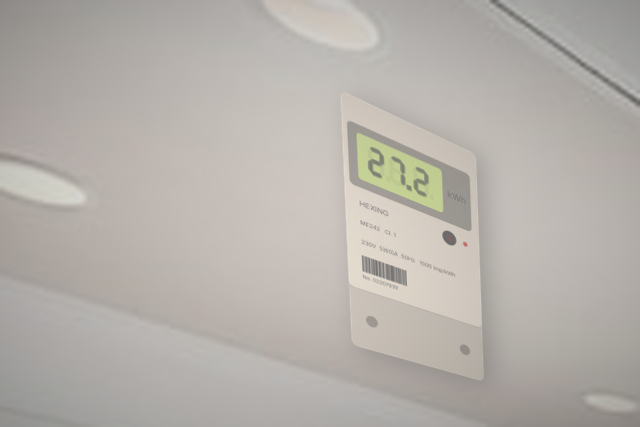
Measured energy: 27.2 kWh
